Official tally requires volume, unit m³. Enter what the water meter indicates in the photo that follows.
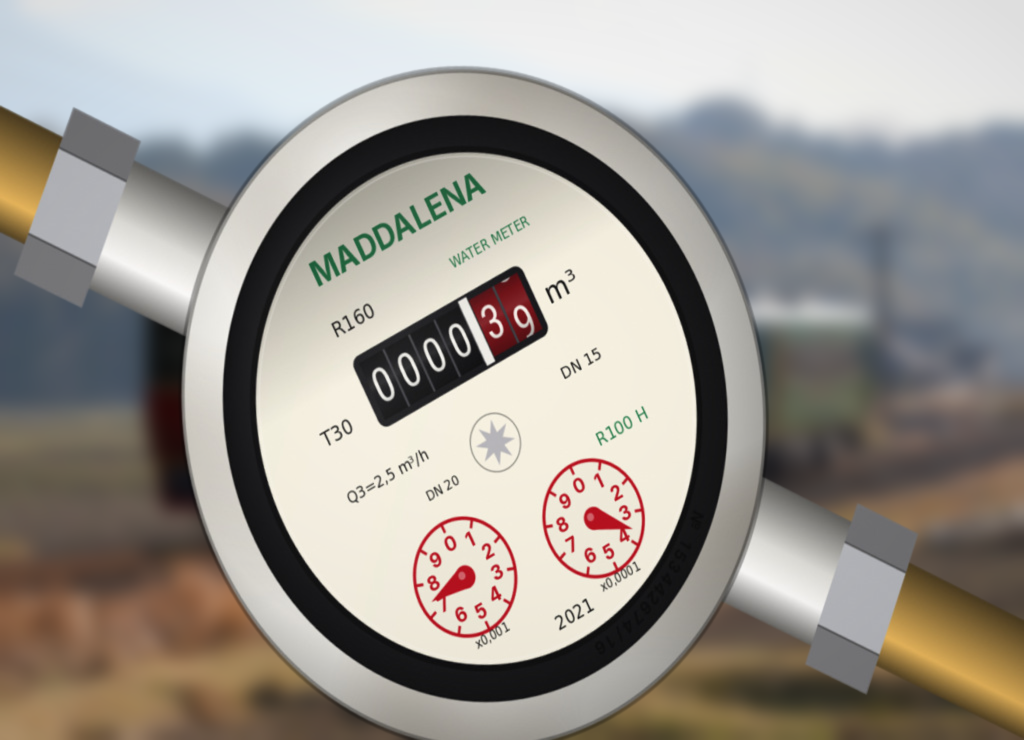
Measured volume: 0.3873 m³
